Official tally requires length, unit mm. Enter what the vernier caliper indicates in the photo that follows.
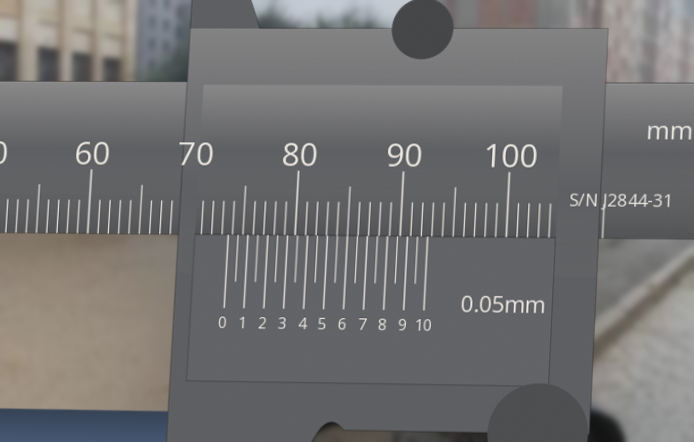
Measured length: 73.6 mm
